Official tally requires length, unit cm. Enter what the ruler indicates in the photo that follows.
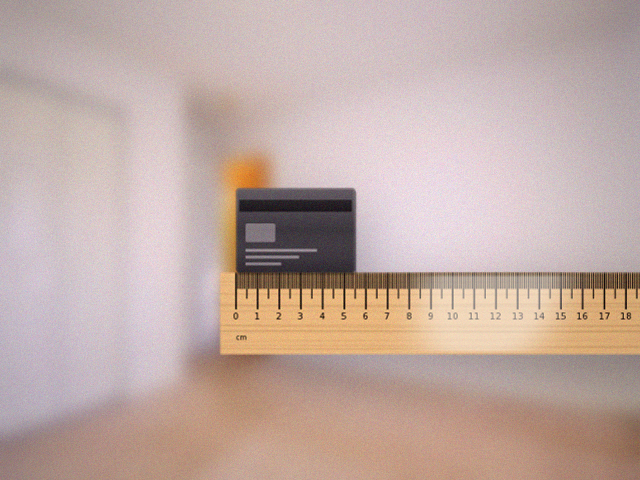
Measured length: 5.5 cm
